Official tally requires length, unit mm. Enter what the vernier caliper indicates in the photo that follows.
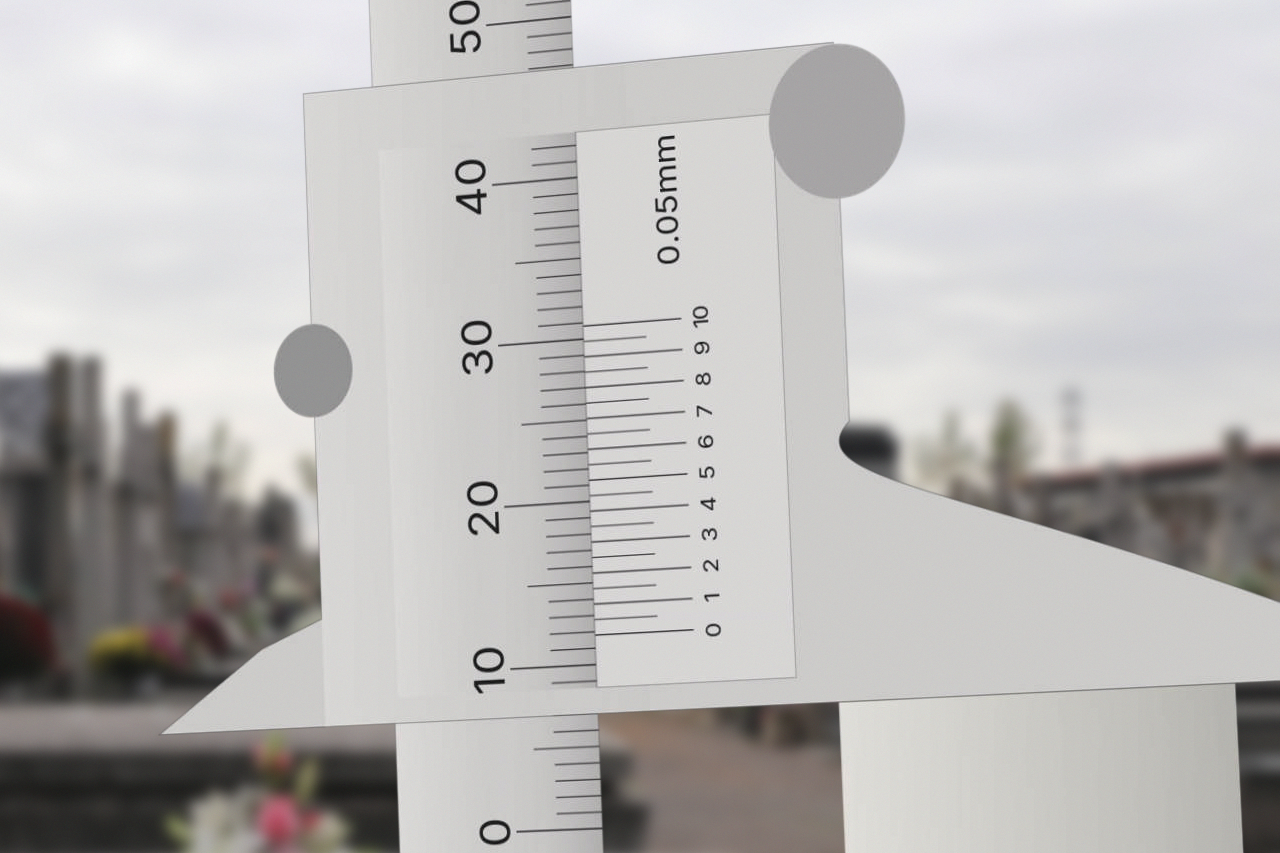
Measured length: 11.8 mm
